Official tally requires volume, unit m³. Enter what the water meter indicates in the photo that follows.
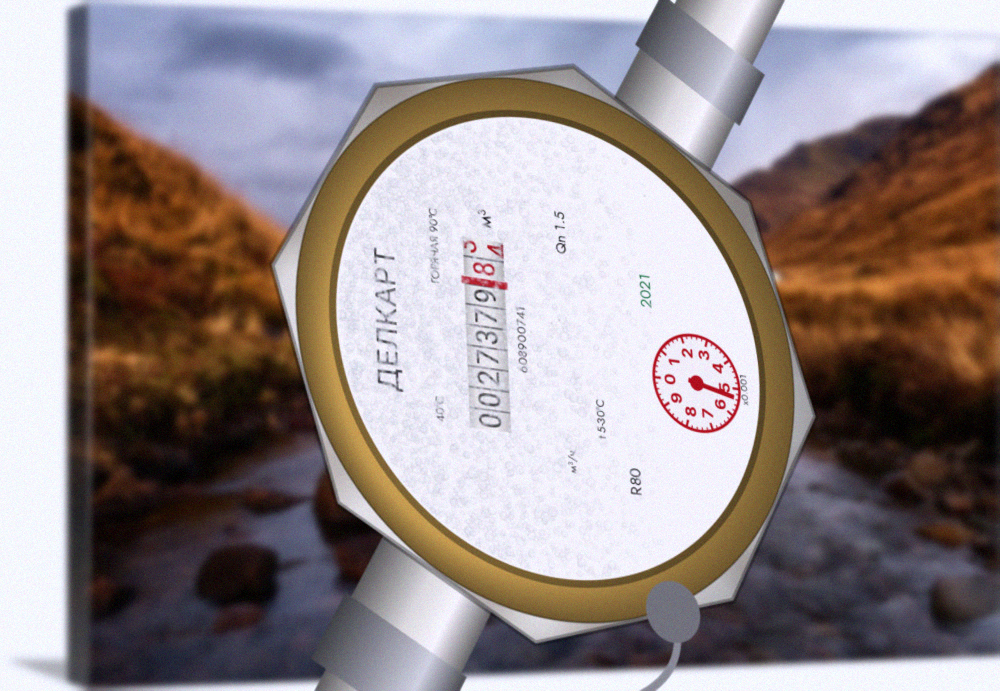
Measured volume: 27379.835 m³
